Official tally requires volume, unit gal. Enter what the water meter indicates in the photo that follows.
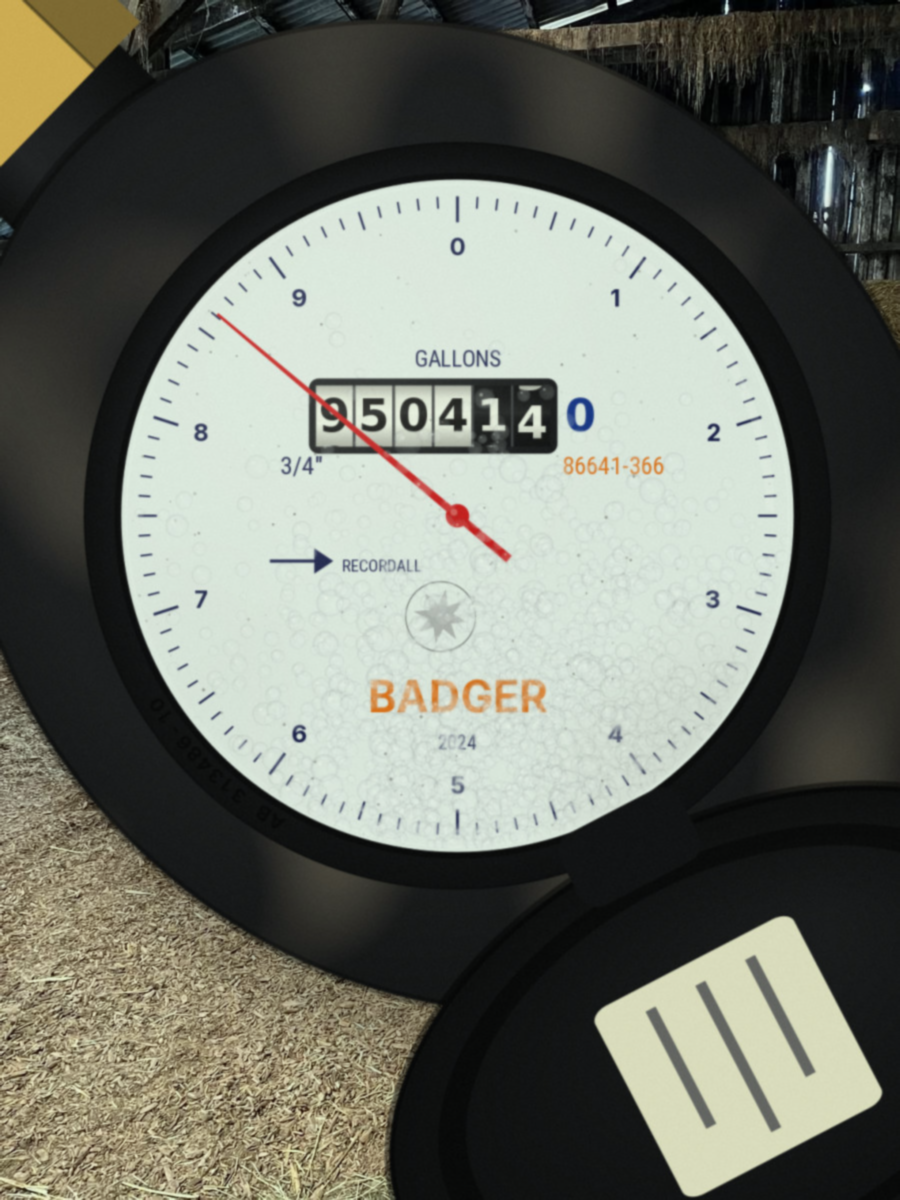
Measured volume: 9504138.6 gal
